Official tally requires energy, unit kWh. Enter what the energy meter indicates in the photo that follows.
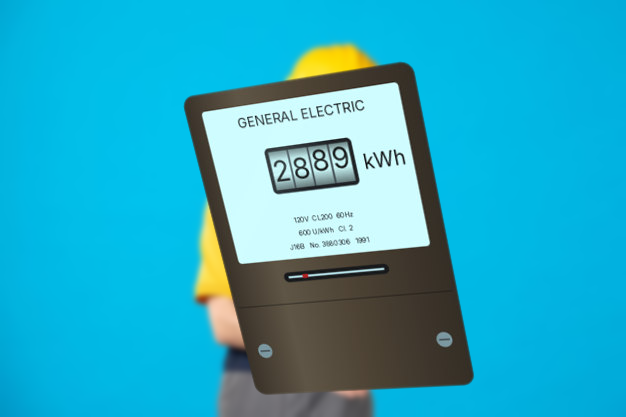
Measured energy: 2889 kWh
